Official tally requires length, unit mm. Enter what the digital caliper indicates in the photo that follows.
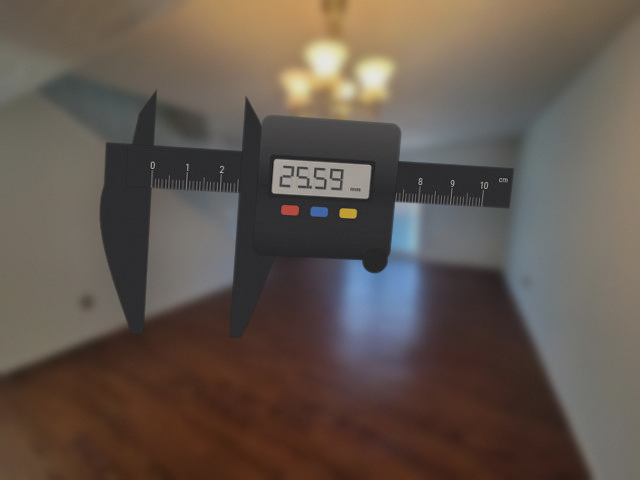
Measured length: 25.59 mm
